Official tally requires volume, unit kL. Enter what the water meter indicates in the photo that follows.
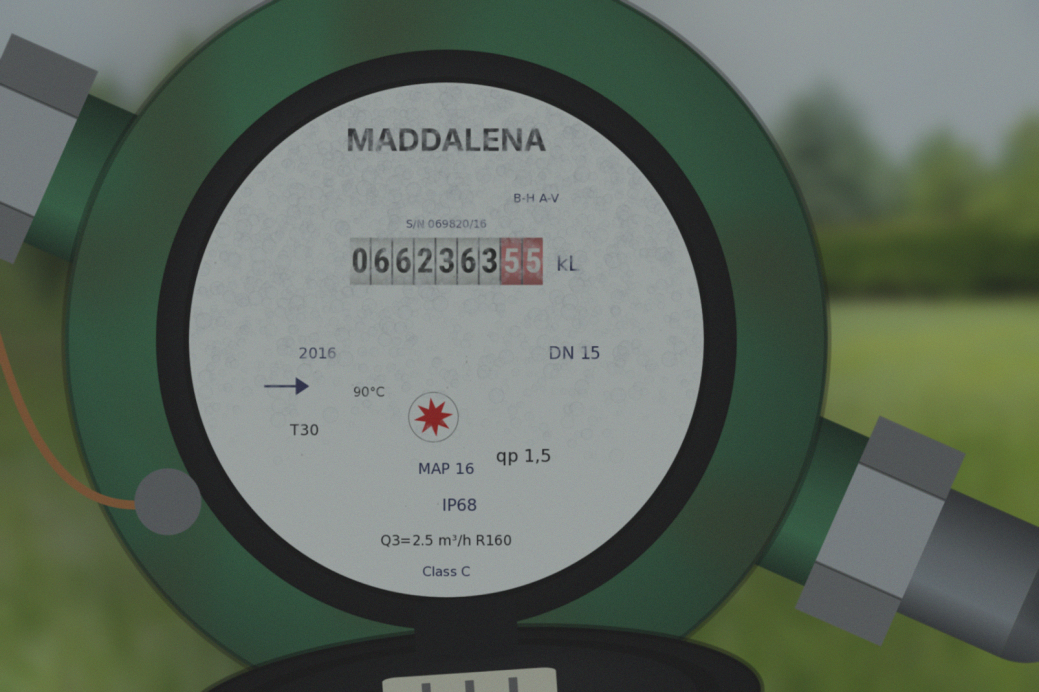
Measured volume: 662363.55 kL
